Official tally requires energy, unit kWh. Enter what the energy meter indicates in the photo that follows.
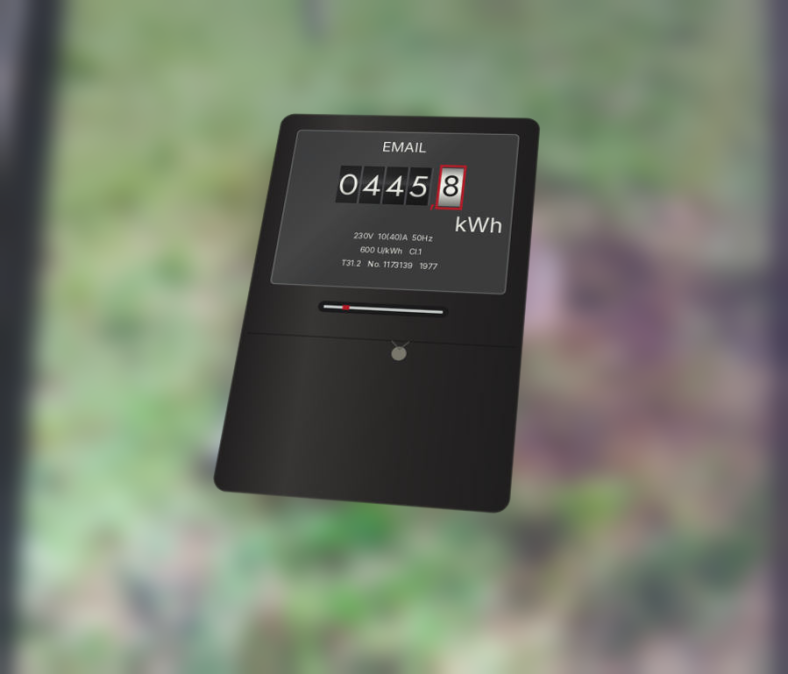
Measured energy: 445.8 kWh
